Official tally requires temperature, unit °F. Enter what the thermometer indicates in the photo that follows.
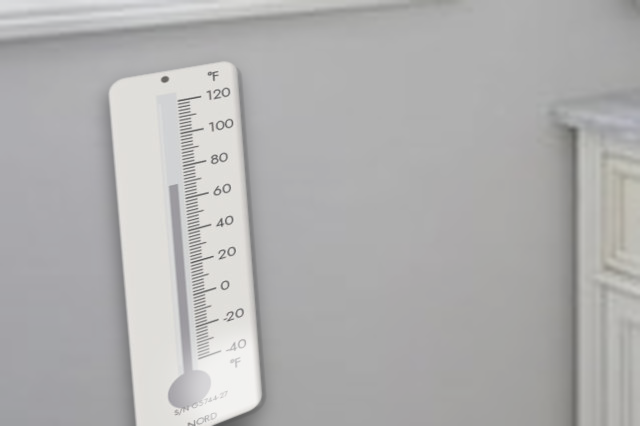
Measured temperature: 70 °F
